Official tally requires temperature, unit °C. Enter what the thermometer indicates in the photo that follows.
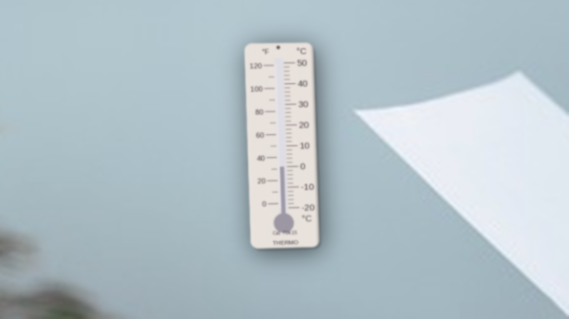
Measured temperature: 0 °C
